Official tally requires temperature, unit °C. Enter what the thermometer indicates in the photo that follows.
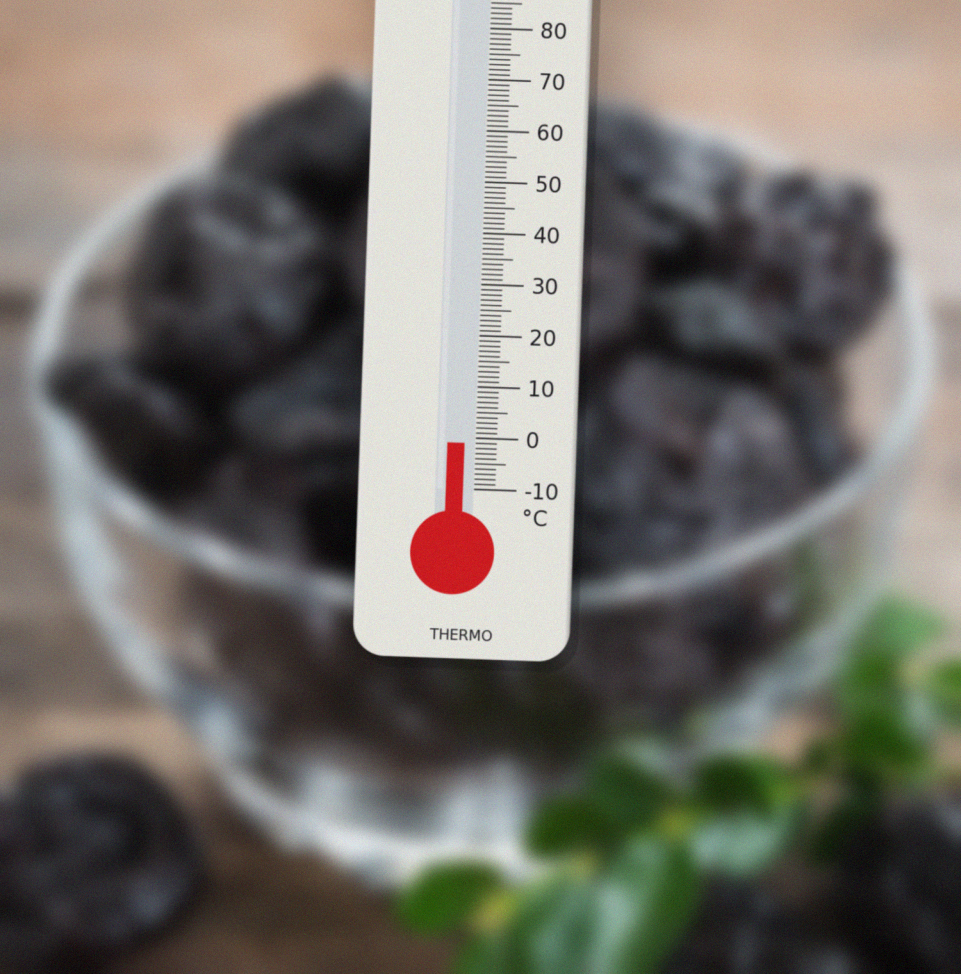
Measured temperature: -1 °C
